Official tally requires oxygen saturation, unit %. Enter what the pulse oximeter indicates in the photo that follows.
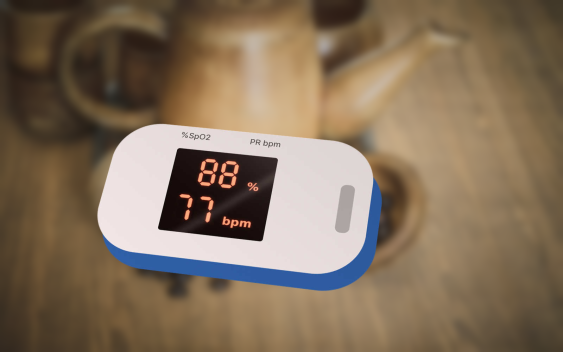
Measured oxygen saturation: 88 %
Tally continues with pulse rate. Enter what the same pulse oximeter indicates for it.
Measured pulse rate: 77 bpm
